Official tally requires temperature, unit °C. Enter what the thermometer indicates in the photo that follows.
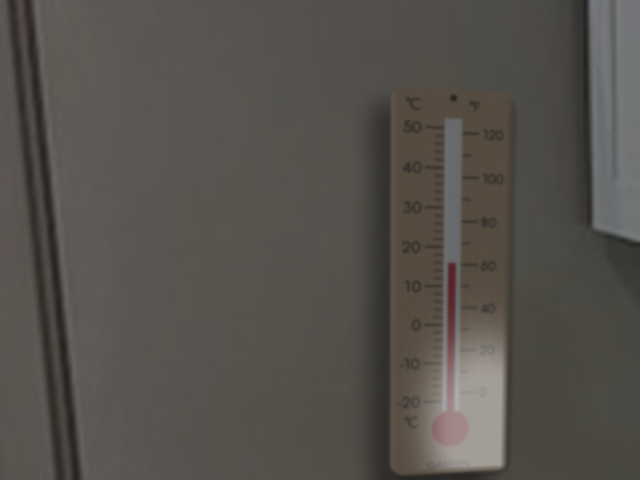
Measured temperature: 16 °C
